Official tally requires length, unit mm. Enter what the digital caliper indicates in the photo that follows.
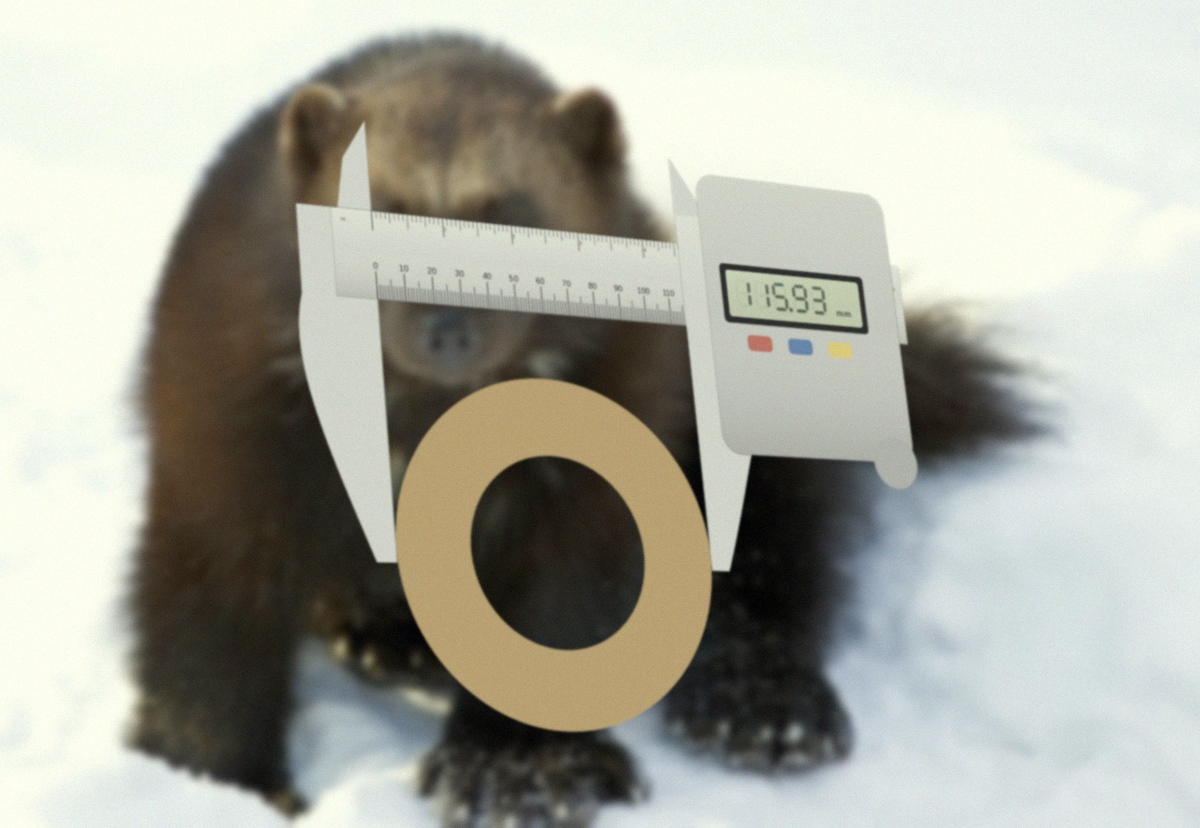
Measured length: 115.93 mm
